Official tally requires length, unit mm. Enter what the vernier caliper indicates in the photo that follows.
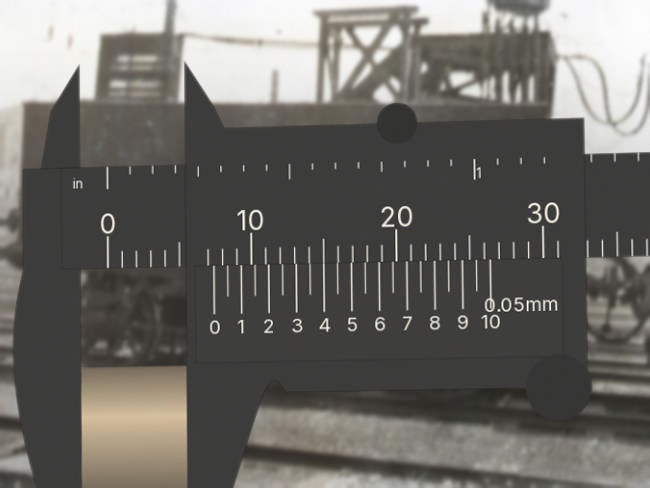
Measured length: 7.4 mm
